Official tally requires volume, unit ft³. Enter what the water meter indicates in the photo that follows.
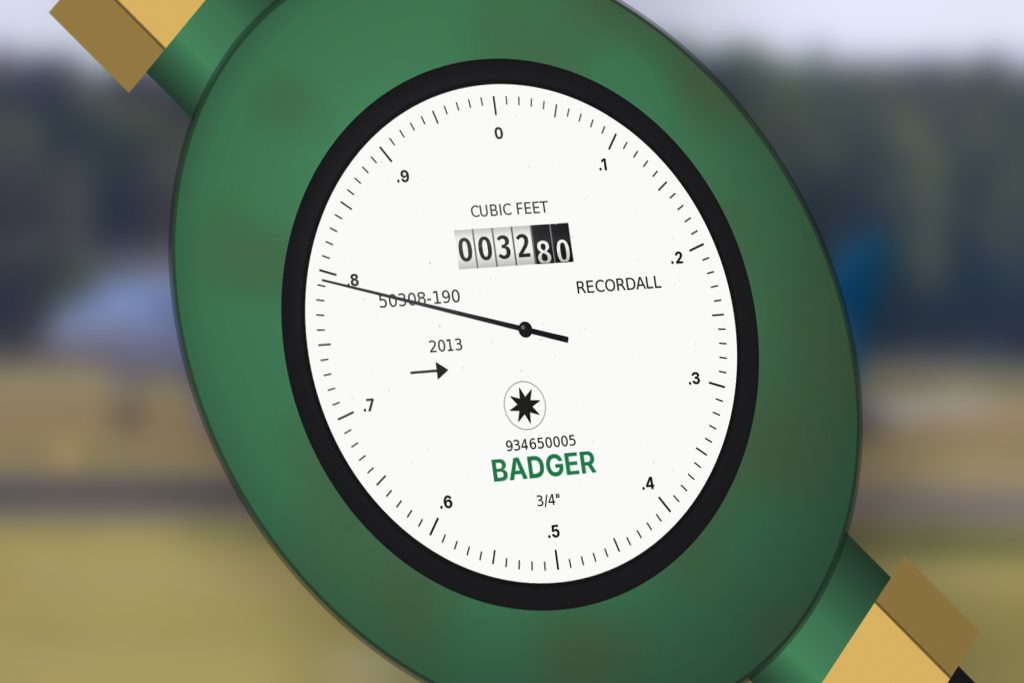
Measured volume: 3279.79 ft³
